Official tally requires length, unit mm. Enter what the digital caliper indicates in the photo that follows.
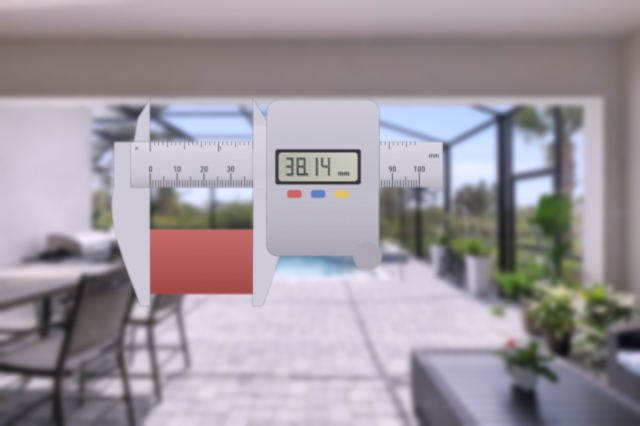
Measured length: 38.14 mm
